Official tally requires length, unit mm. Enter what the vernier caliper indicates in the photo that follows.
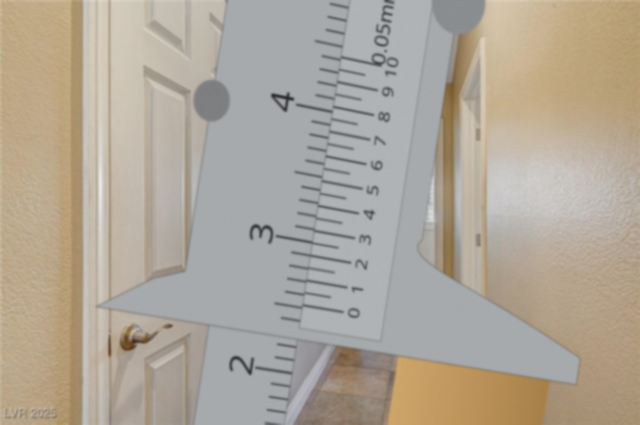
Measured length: 25.2 mm
